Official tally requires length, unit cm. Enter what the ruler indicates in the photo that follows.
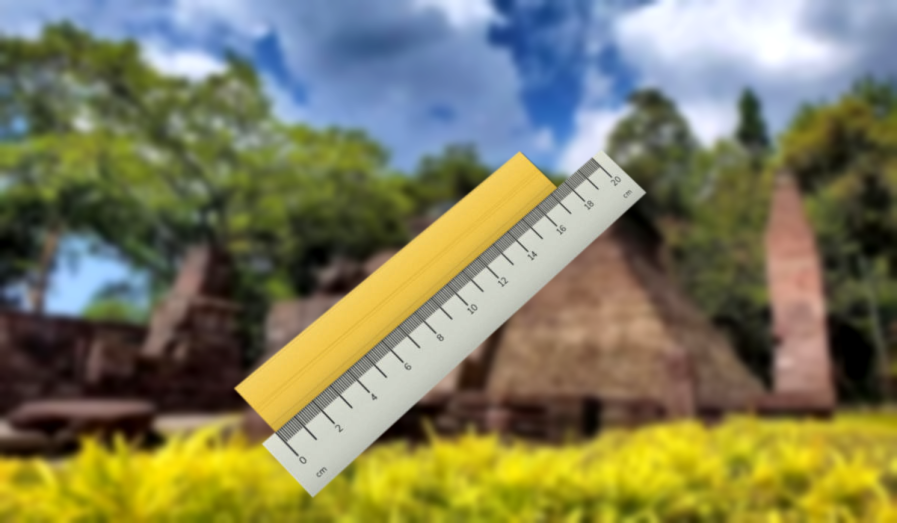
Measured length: 17.5 cm
